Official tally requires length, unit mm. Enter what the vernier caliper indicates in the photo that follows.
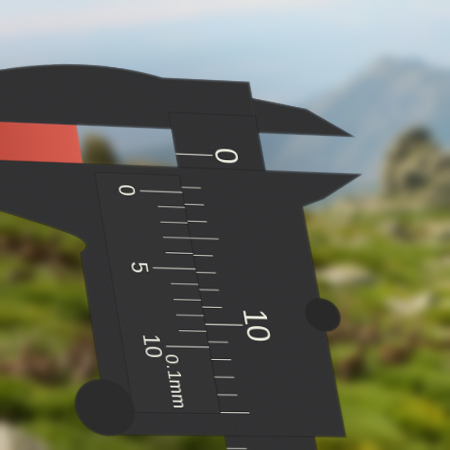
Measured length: 2.3 mm
